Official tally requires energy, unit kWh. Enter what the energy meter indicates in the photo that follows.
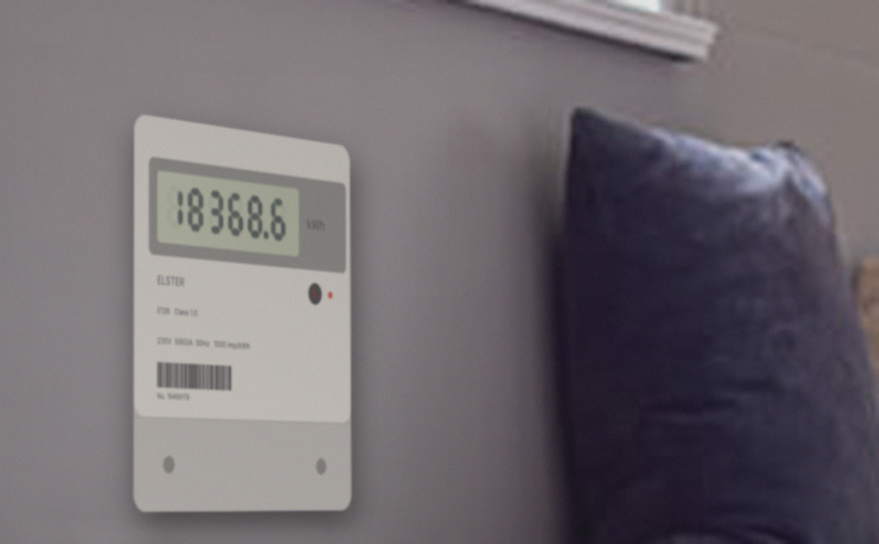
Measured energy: 18368.6 kWh
